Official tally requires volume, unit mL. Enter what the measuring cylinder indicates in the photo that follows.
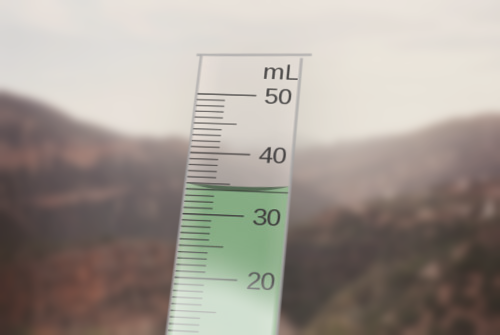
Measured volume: 34 mL
